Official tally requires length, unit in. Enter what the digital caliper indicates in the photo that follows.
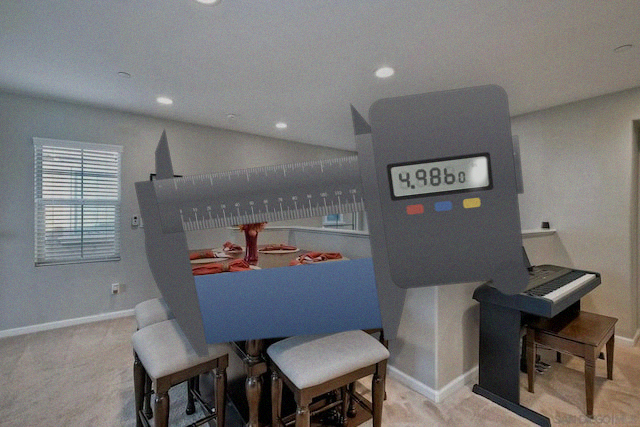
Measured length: 4.9860 in
